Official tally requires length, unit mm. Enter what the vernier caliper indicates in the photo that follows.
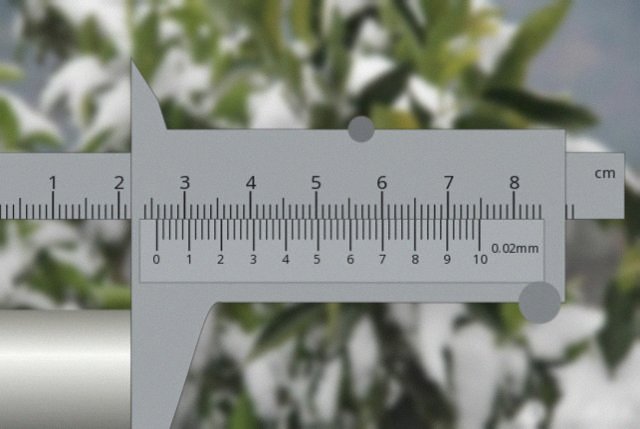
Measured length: 25.8 mm
